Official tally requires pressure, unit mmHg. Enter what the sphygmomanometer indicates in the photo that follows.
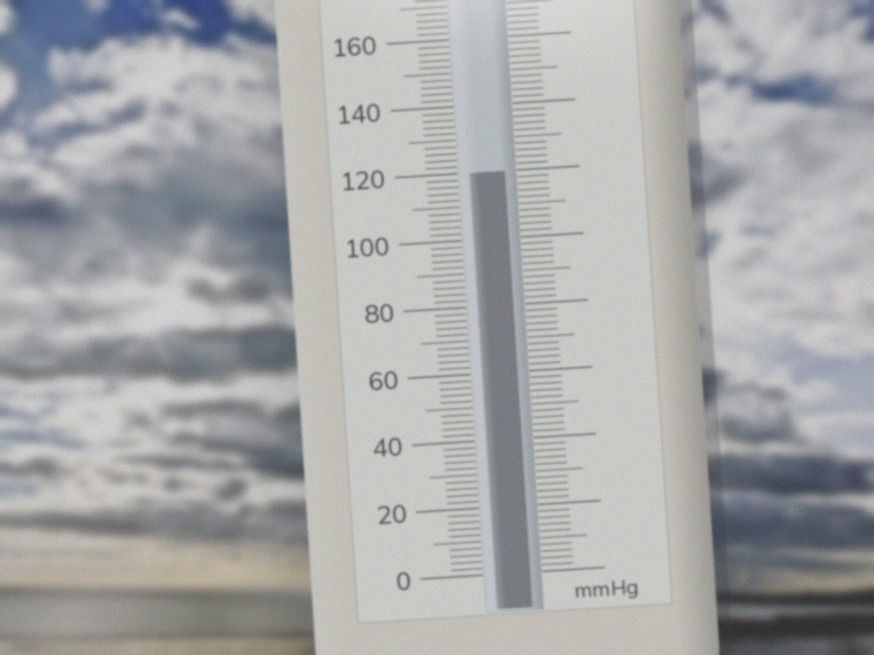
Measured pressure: 120 mmHg
